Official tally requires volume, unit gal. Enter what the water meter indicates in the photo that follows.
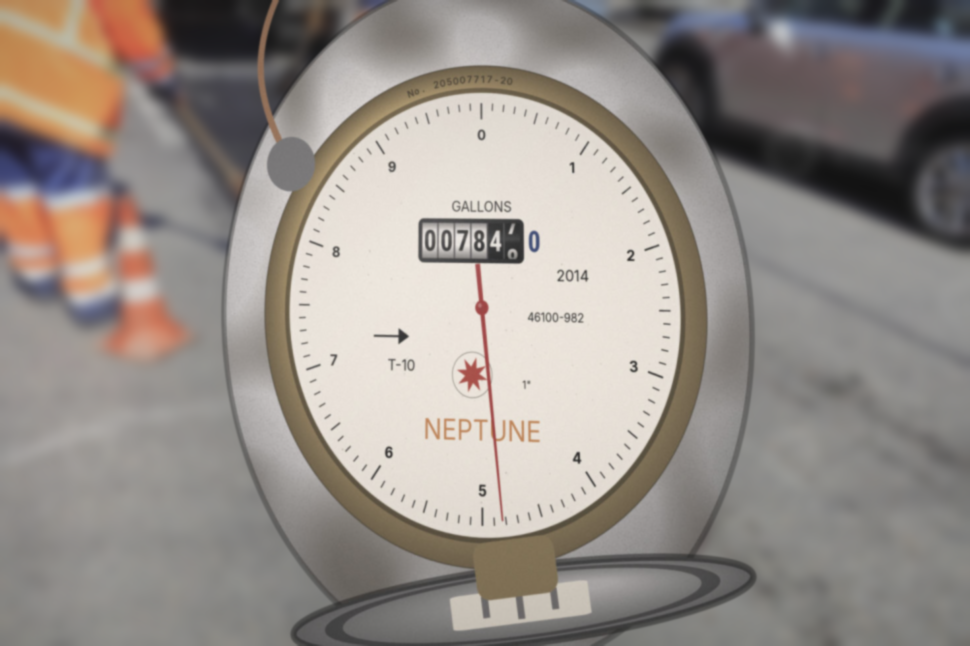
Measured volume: 78474.8 gal
